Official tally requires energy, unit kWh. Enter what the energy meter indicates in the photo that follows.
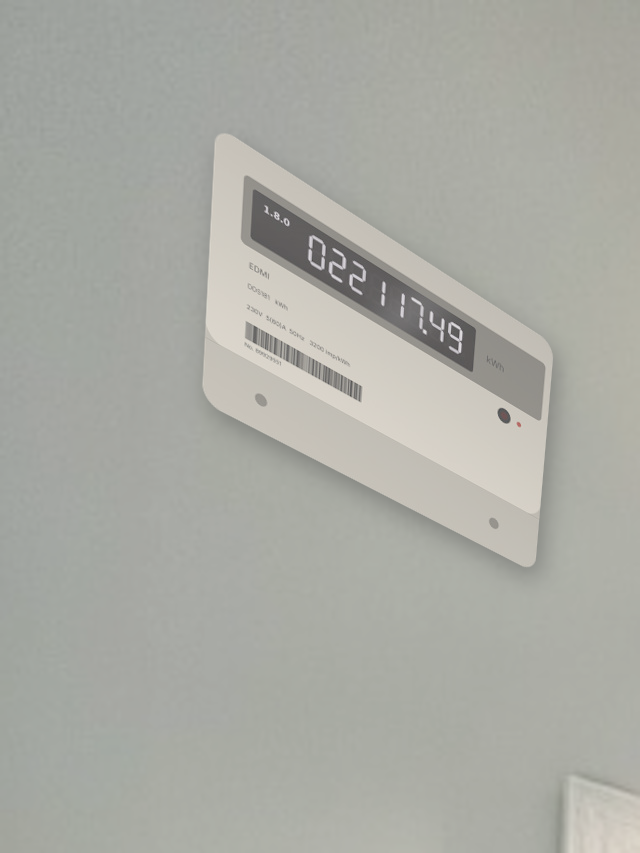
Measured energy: 22117.49 kWh
